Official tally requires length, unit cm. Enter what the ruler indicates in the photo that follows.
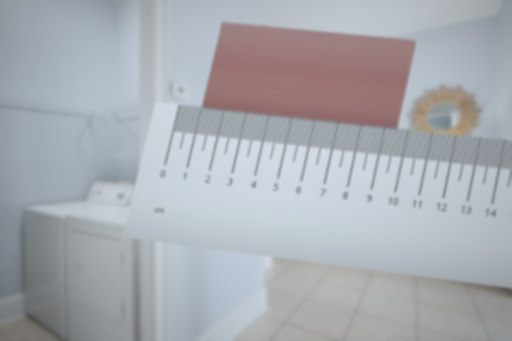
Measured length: 8.5 cm
